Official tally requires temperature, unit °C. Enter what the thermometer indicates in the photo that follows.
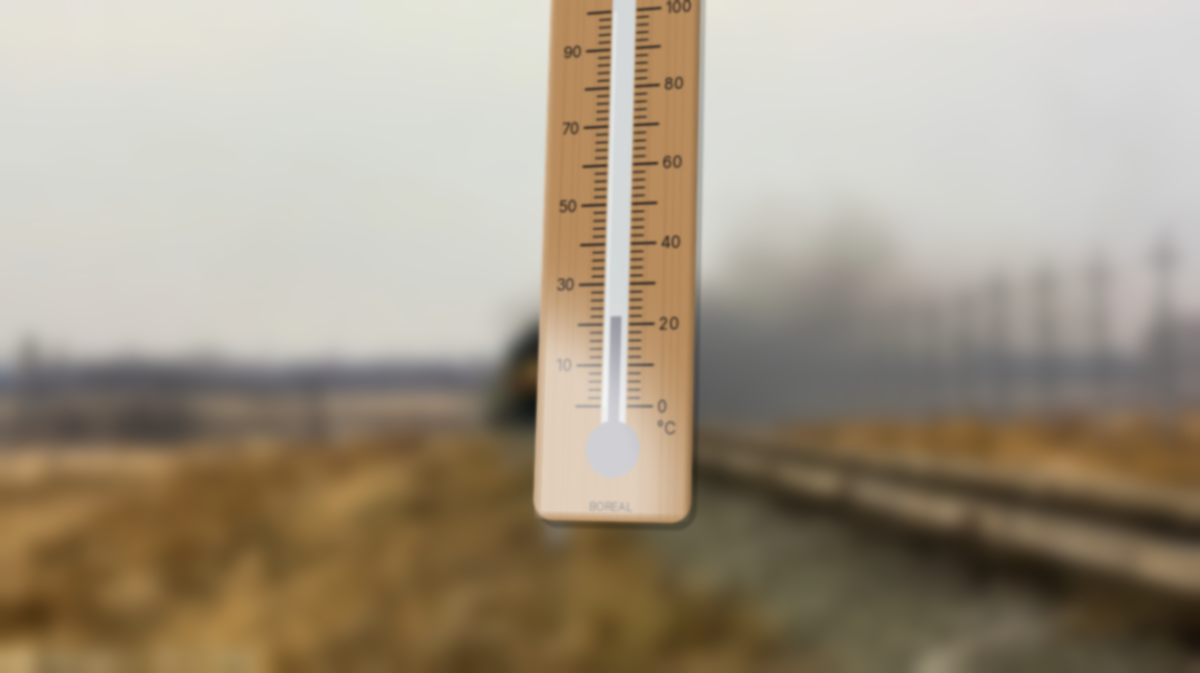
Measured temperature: 22 °C
